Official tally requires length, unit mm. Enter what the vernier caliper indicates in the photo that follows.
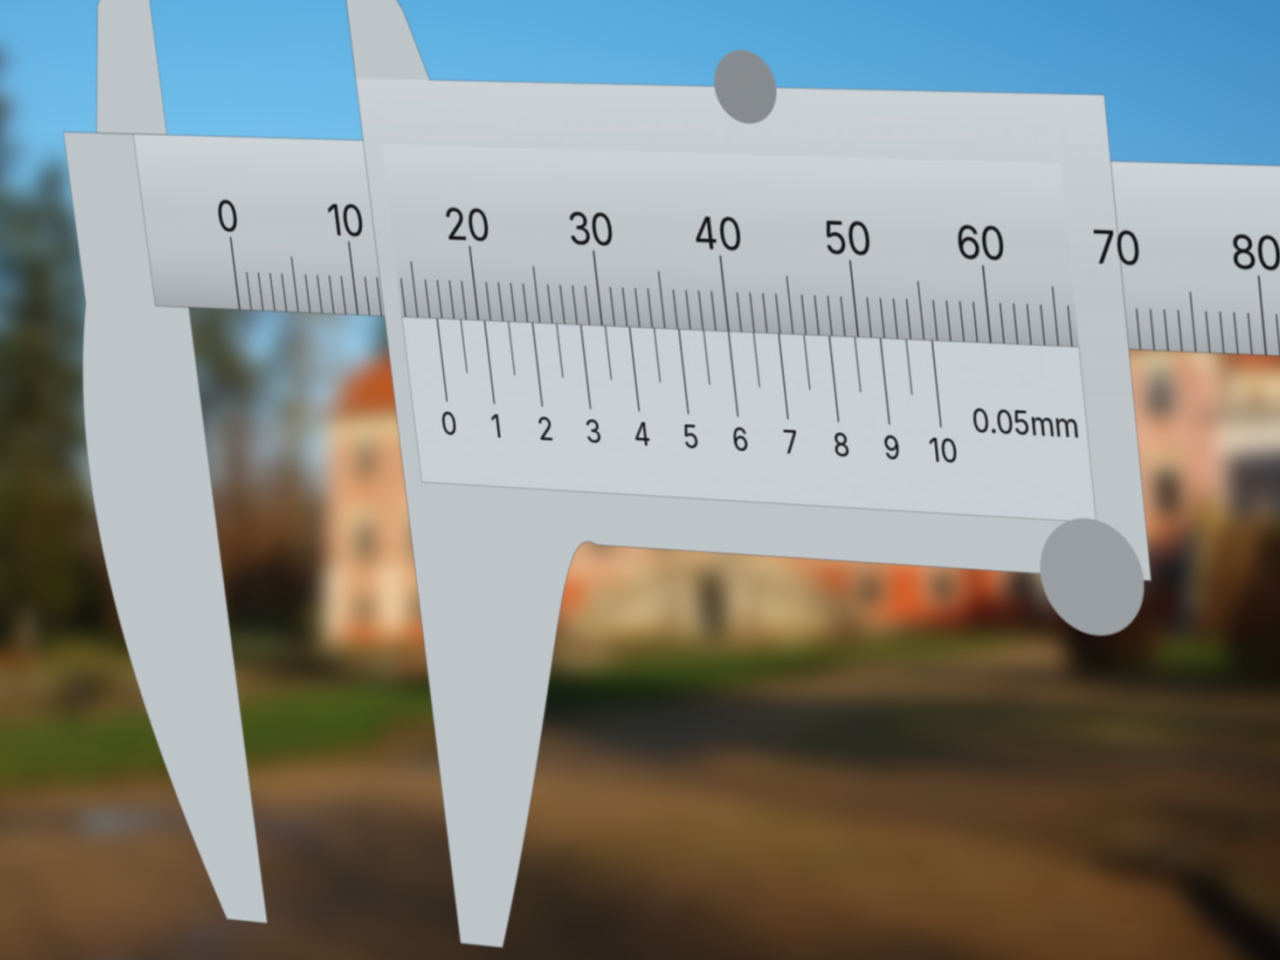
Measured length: 16.6 mm
